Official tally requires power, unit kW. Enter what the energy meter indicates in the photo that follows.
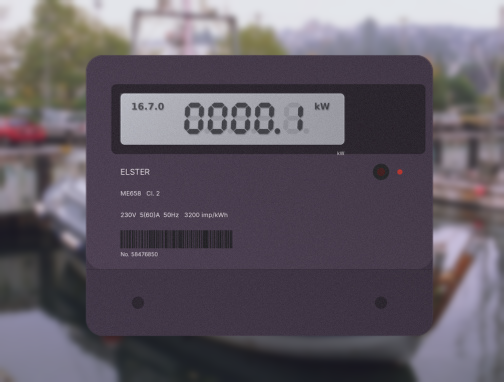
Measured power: 0.1 kW
